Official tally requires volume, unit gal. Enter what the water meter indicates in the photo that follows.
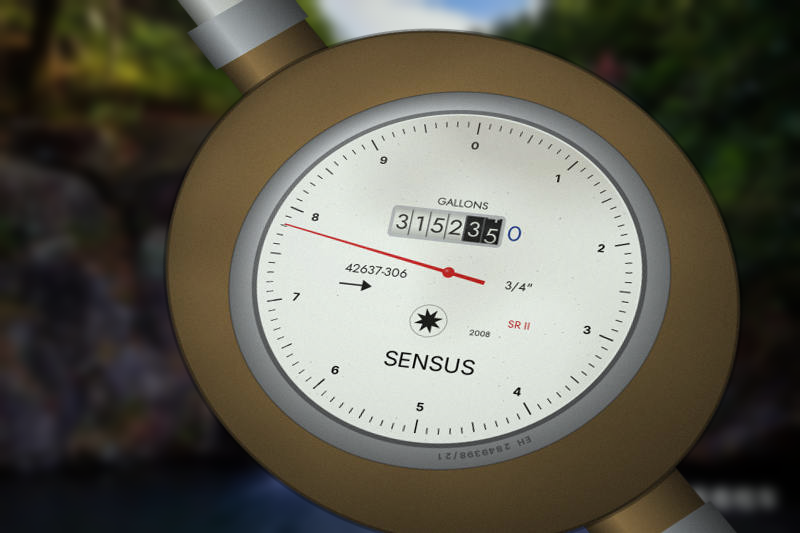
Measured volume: 3152347.8 gal
